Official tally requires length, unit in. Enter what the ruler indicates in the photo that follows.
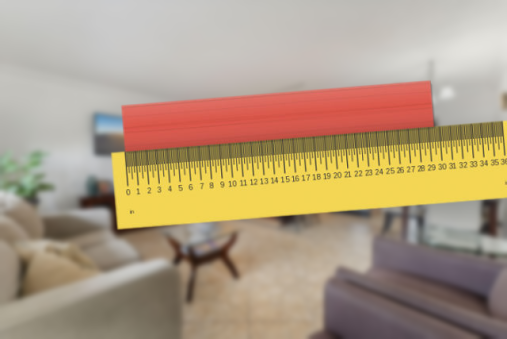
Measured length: 29.5 in
